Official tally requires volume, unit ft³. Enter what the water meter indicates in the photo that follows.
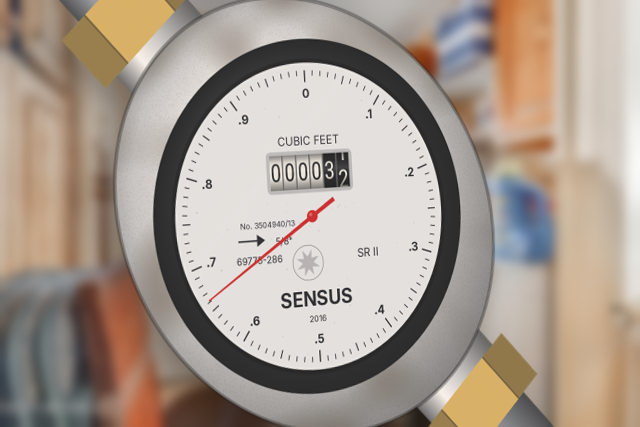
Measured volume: 31.66 ft³
